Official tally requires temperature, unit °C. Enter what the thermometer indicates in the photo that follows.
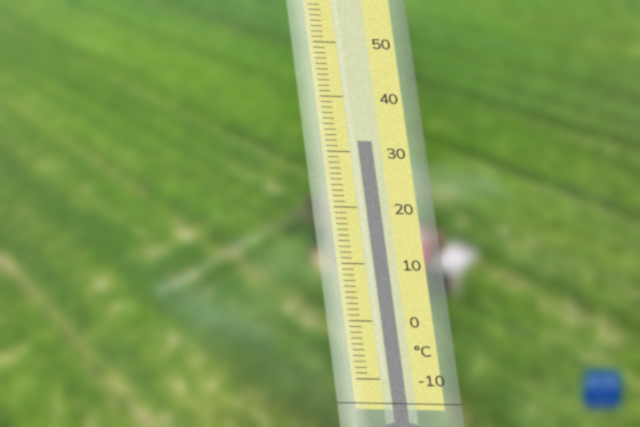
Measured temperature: 32 °C
